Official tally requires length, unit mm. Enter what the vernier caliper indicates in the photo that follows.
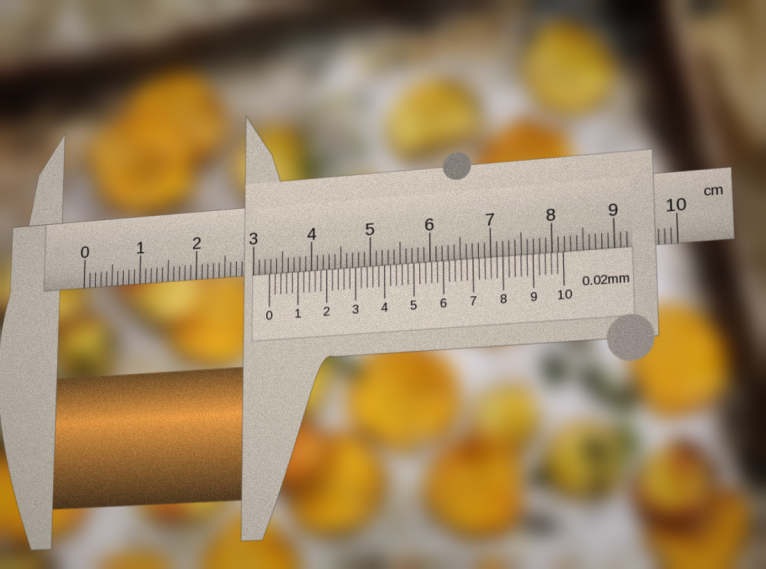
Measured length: 32.8 mm
